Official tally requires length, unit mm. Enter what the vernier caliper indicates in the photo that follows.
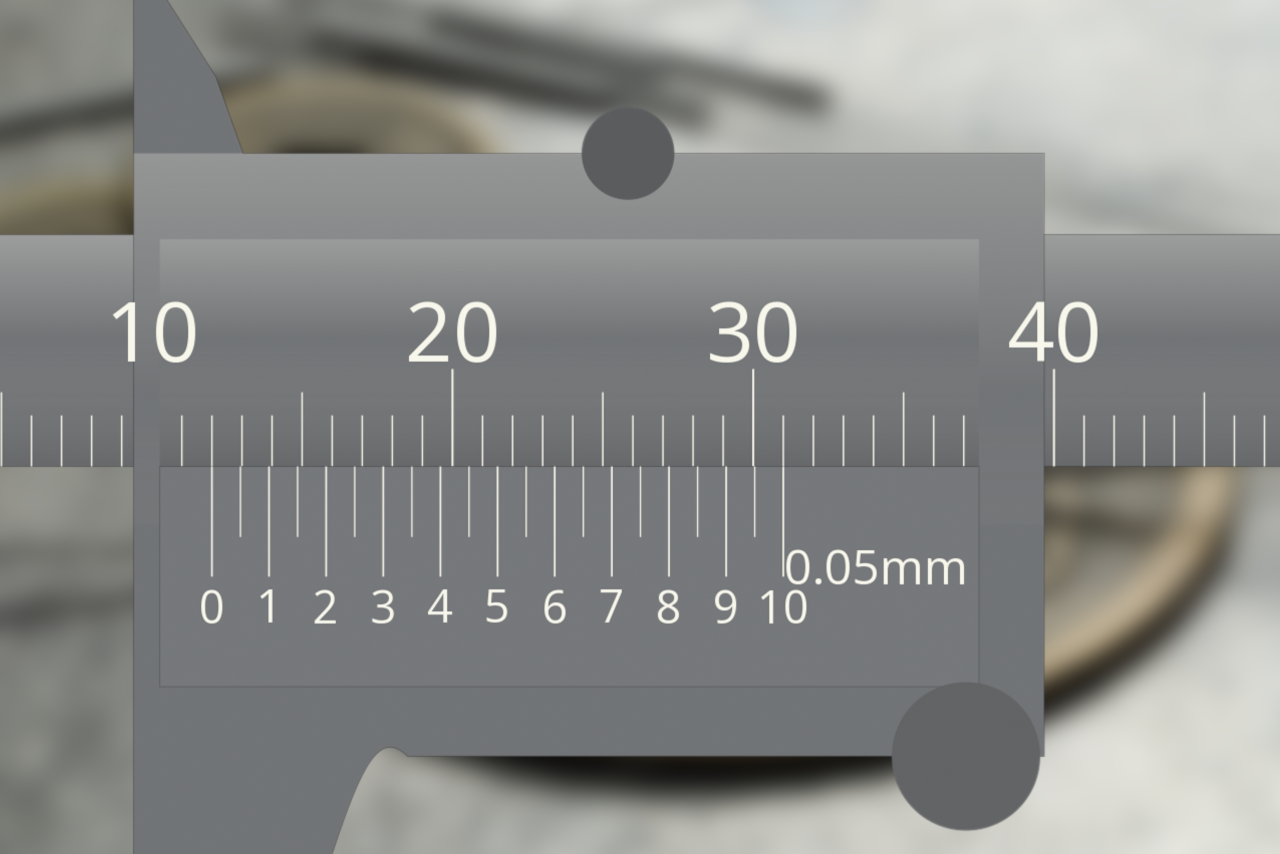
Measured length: 12.00 mm
